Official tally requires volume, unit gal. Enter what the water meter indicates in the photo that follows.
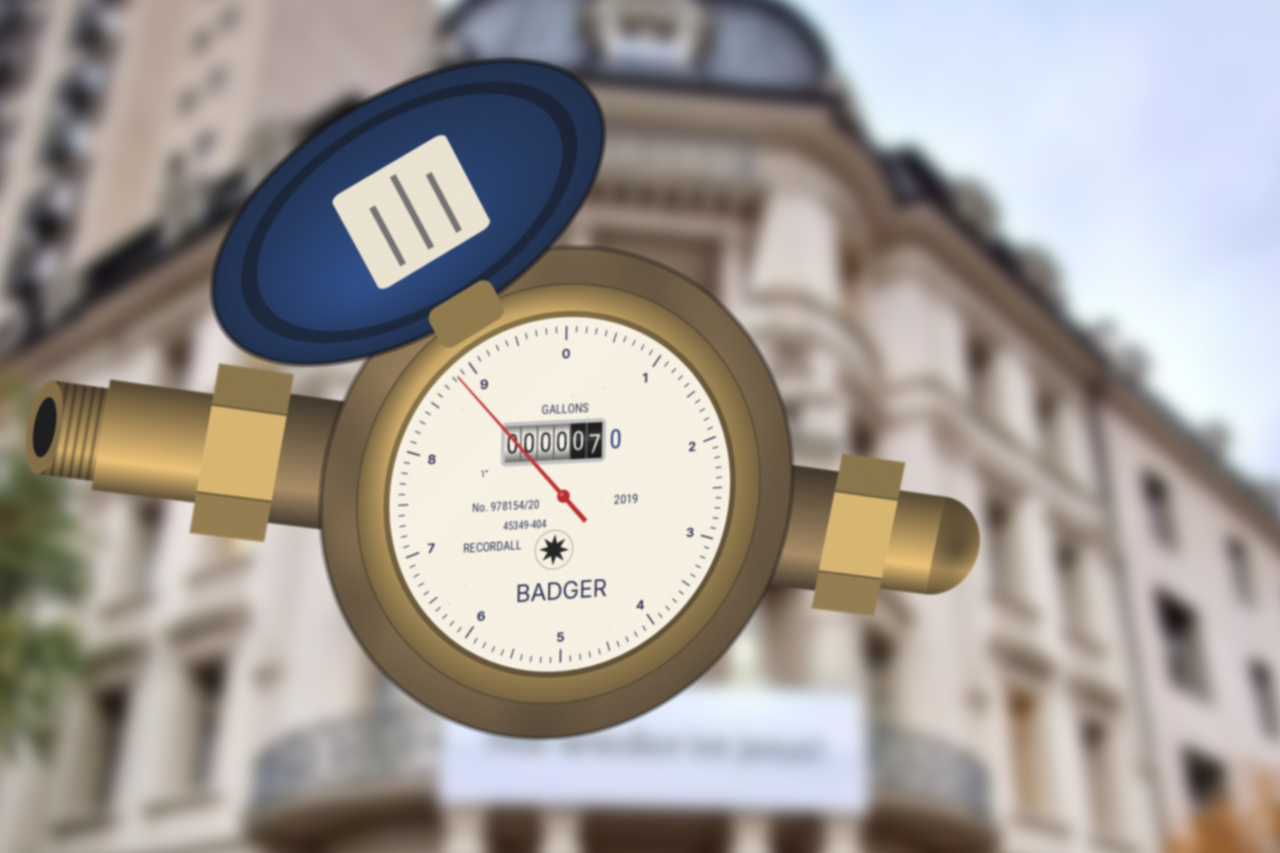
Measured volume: 68.8 gal
